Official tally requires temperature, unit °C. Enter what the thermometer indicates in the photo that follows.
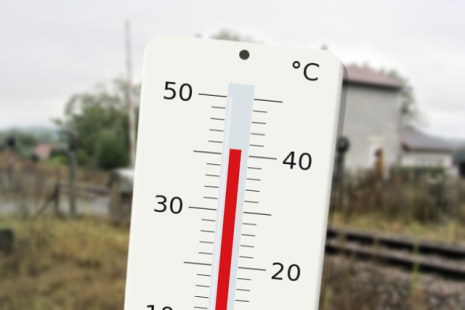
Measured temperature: 41 °C
